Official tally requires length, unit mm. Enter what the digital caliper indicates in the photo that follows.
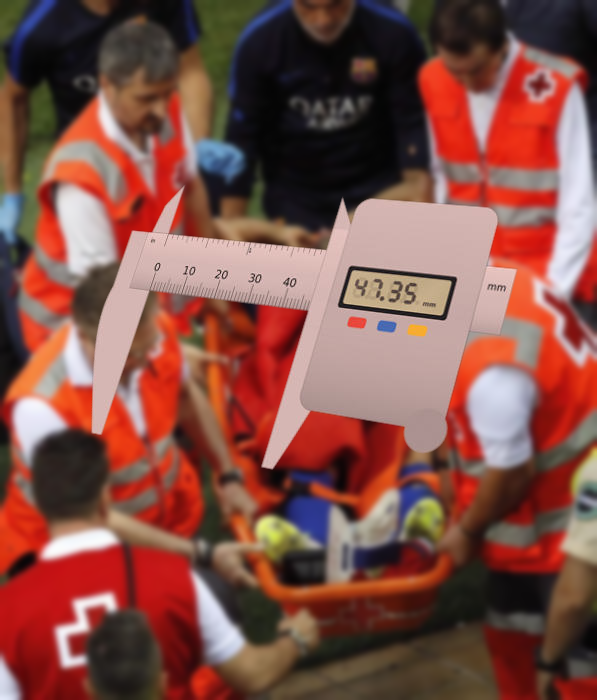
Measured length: 47.35 mm
